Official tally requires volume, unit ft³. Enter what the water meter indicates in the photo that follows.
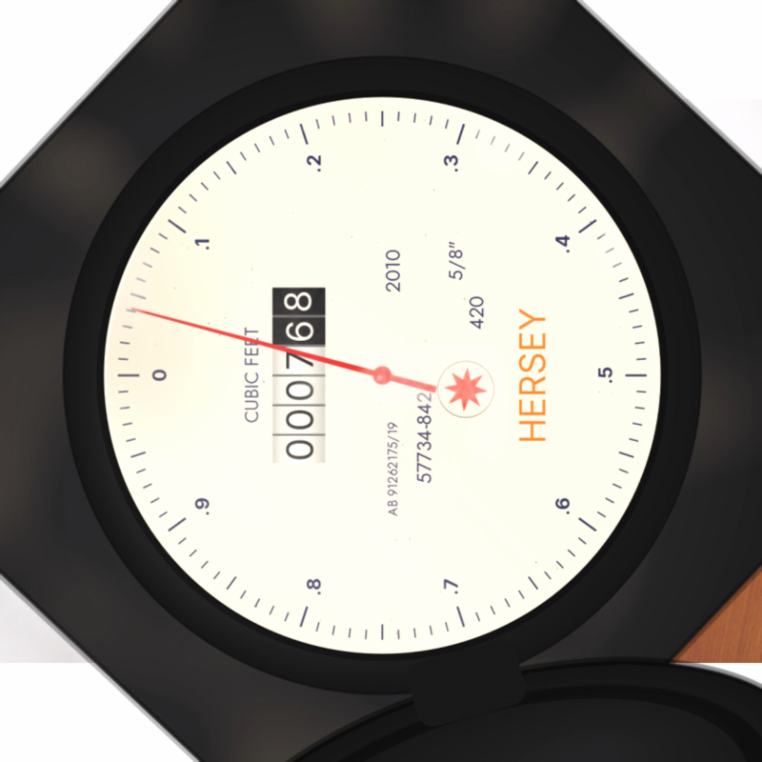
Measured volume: 768.04 ft³
